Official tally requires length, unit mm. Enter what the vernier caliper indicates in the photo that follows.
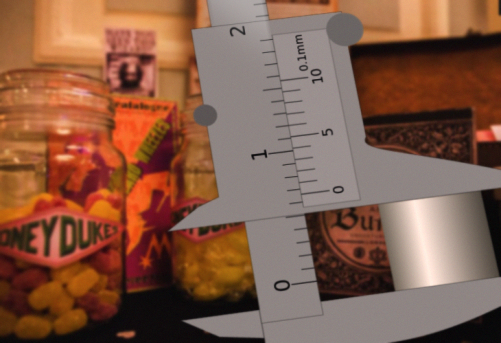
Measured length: 6.6 mm
